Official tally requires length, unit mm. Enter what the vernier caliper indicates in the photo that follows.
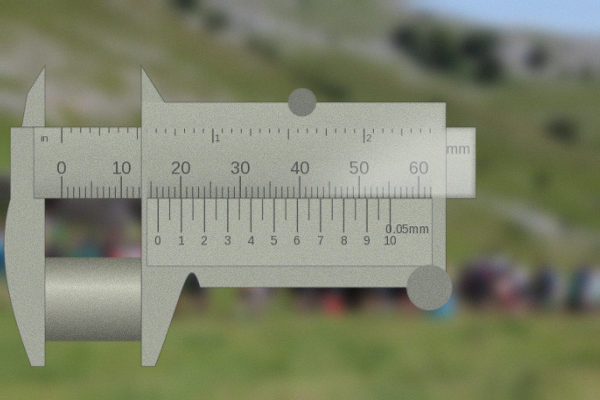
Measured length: 16.2 mm
